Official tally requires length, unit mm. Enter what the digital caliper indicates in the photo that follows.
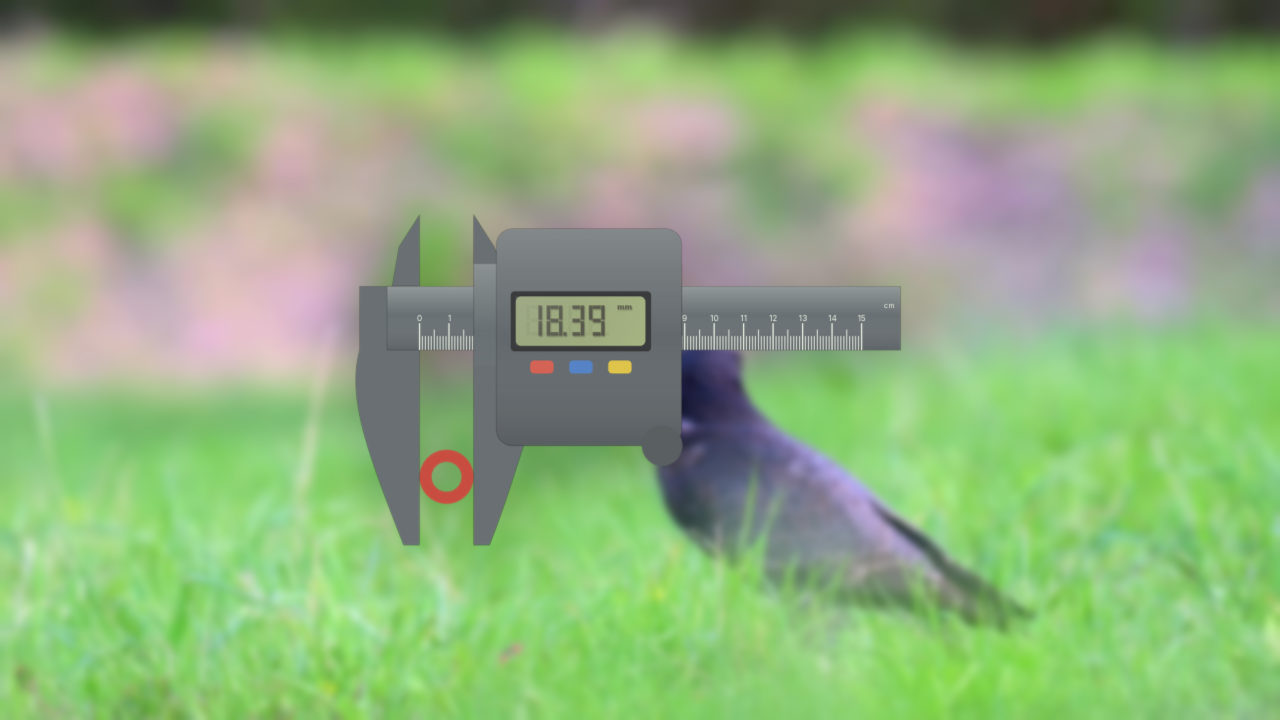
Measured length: 18.39 mm
